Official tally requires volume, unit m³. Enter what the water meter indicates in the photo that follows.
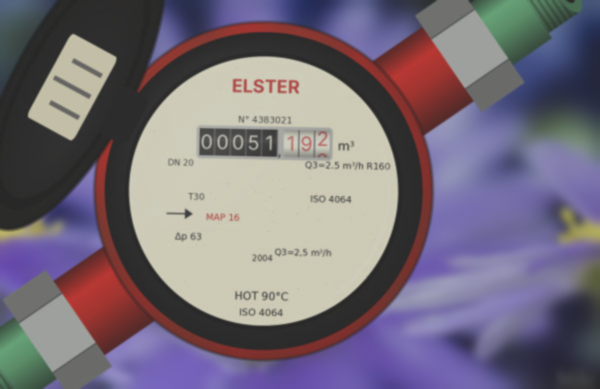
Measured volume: 51.192 m³
